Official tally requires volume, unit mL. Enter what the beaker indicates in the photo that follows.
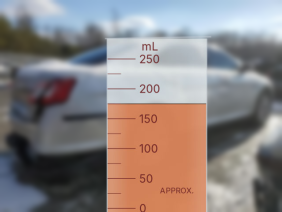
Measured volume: 175 mL
